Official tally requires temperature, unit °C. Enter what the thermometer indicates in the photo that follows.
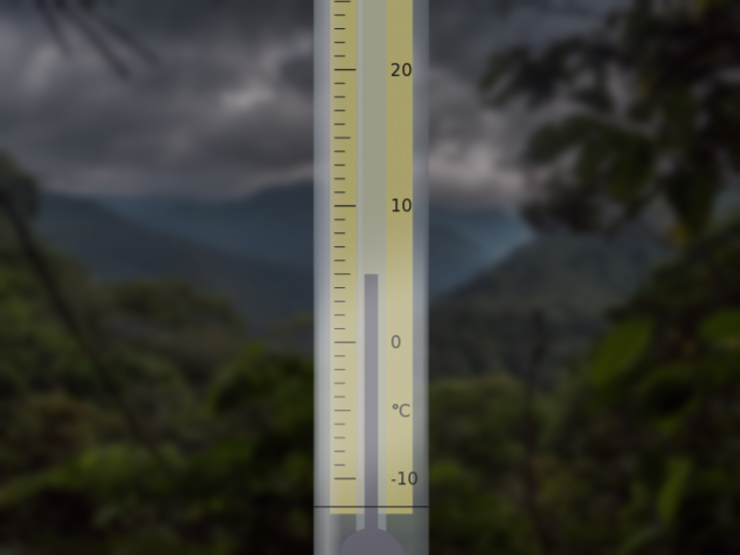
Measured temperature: 5 °C
